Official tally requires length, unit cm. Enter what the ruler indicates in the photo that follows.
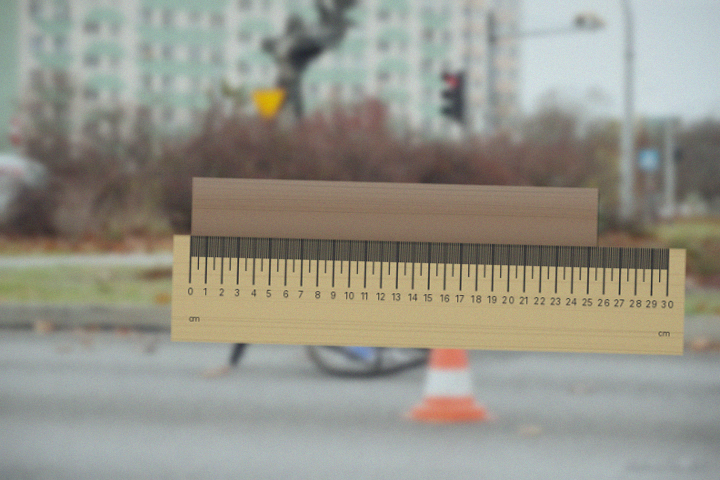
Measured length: 25.5 cm
